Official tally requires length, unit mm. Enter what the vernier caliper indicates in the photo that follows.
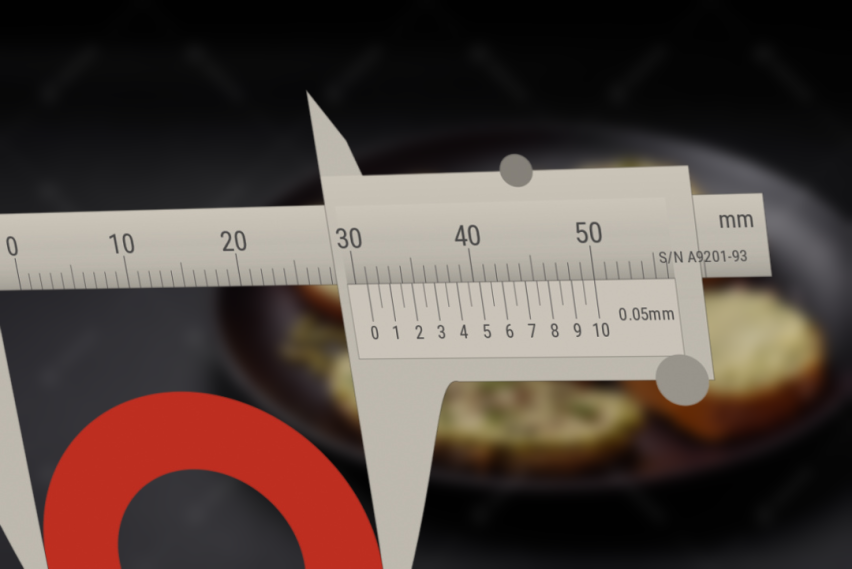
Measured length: 31.0 mm
